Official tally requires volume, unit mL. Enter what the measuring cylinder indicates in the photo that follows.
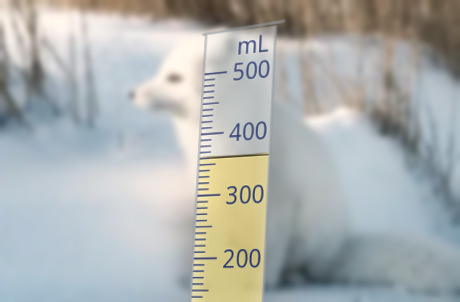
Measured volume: 360 mL
